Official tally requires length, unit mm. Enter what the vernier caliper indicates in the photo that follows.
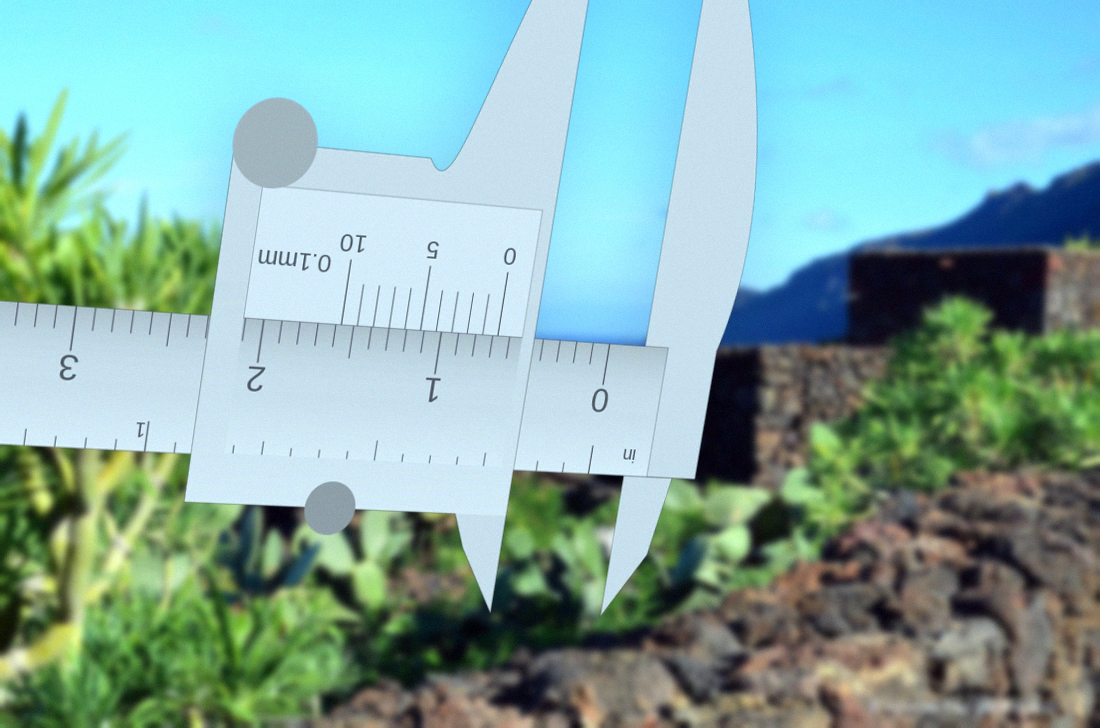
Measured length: 6.7 mm
